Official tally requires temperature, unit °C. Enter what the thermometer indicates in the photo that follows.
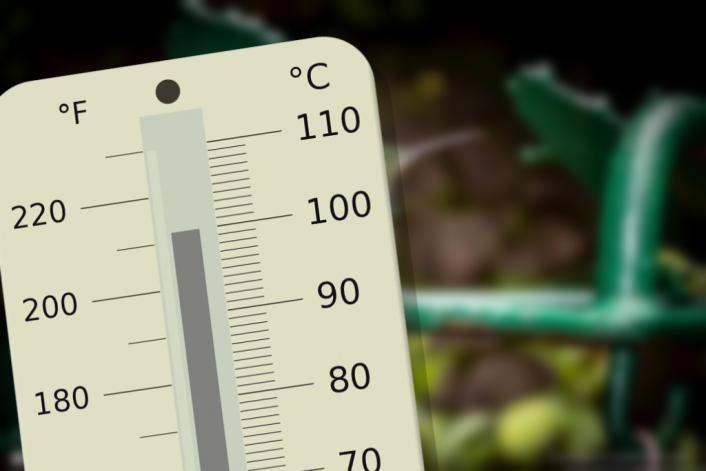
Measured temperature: 100 °C
